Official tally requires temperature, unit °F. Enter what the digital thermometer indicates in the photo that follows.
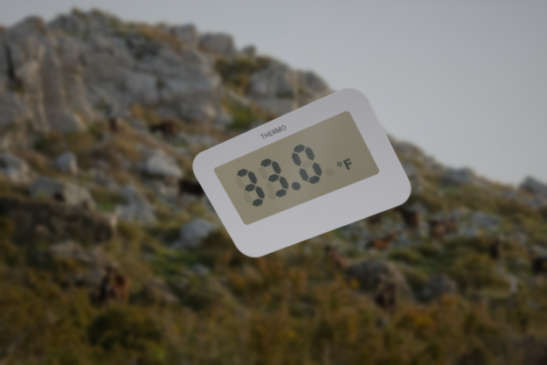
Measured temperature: 33.0 °F
